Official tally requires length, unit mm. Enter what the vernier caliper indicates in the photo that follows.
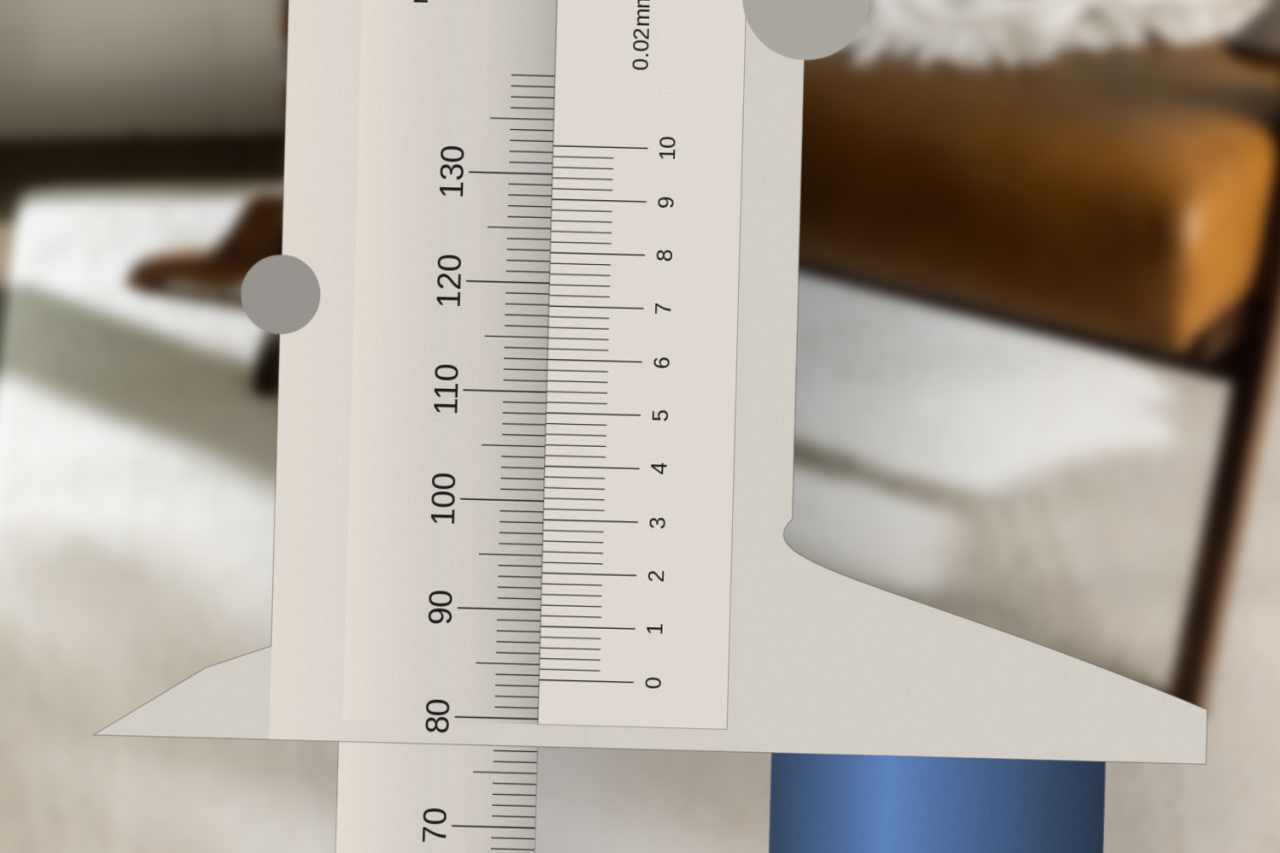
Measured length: 83.6 mm
